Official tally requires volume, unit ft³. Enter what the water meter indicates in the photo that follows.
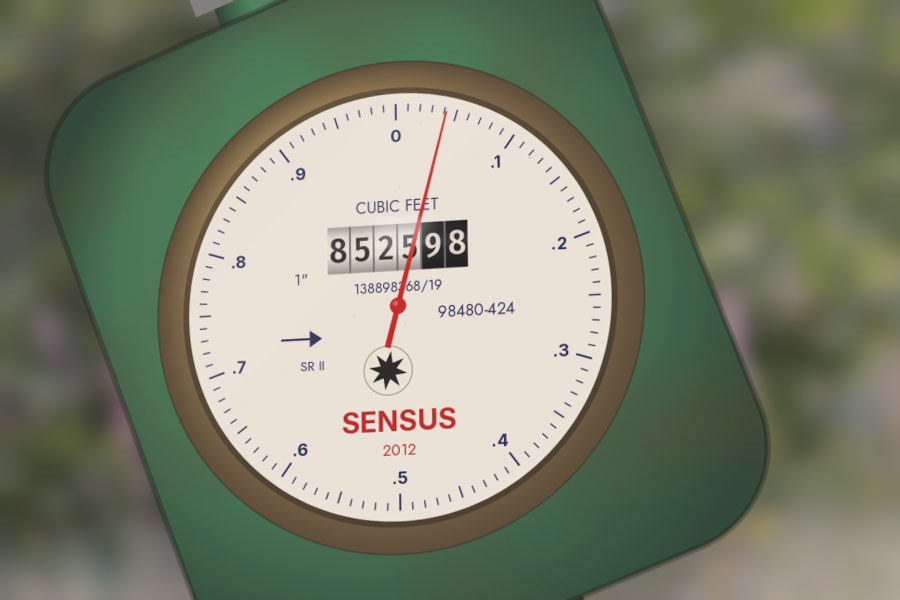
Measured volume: 852598.04 ft³
